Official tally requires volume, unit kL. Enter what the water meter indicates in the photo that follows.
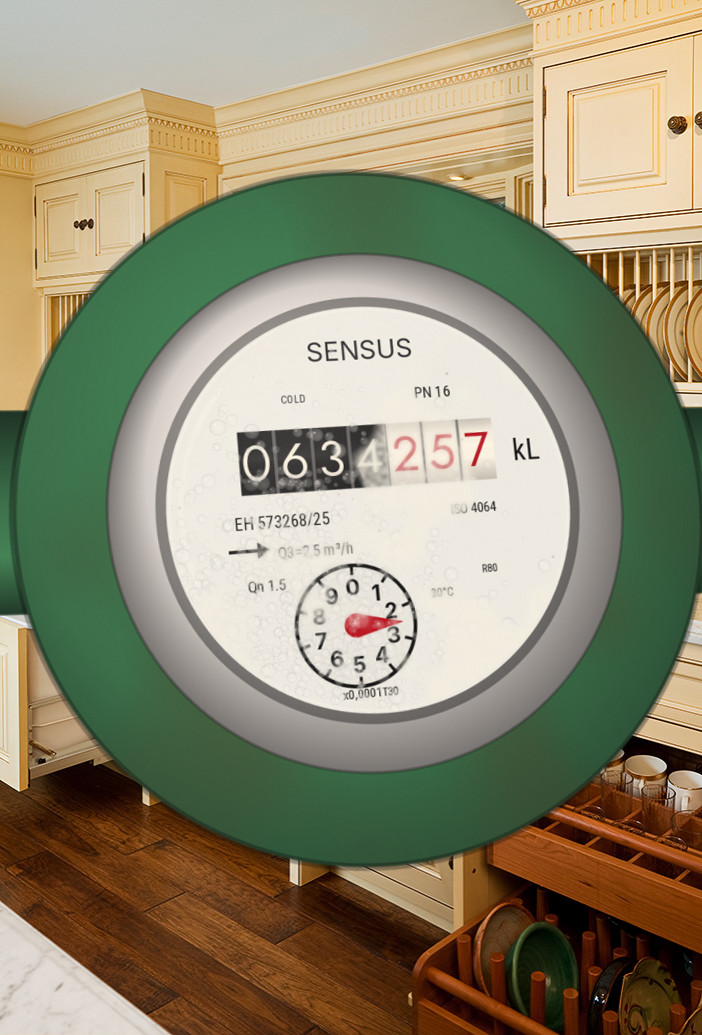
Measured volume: 634.2572 kL
